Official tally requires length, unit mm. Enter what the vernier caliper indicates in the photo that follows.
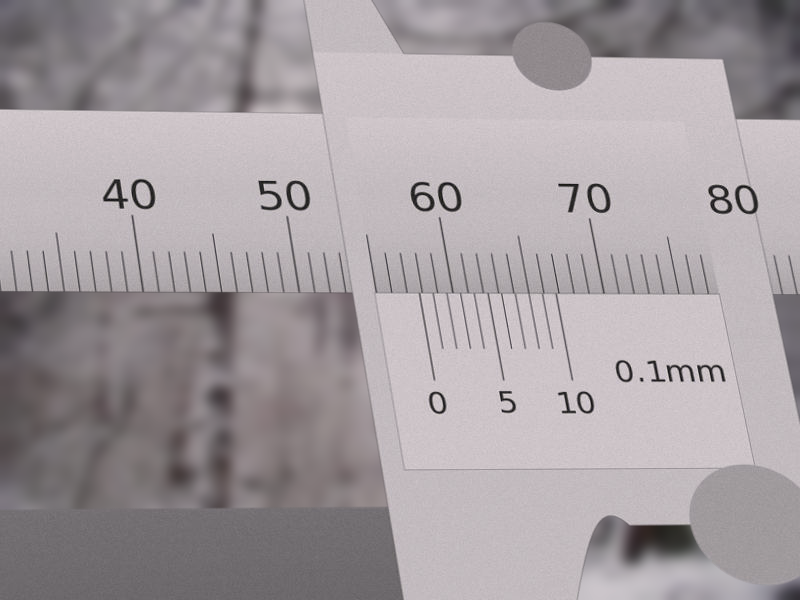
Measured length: 57.8 mm
